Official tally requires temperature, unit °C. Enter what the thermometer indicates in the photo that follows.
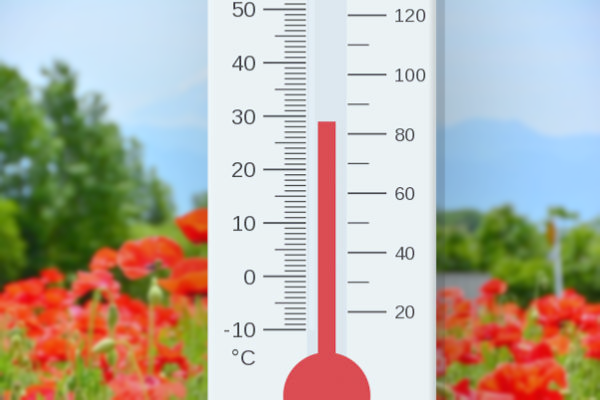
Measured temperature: 29 °C
